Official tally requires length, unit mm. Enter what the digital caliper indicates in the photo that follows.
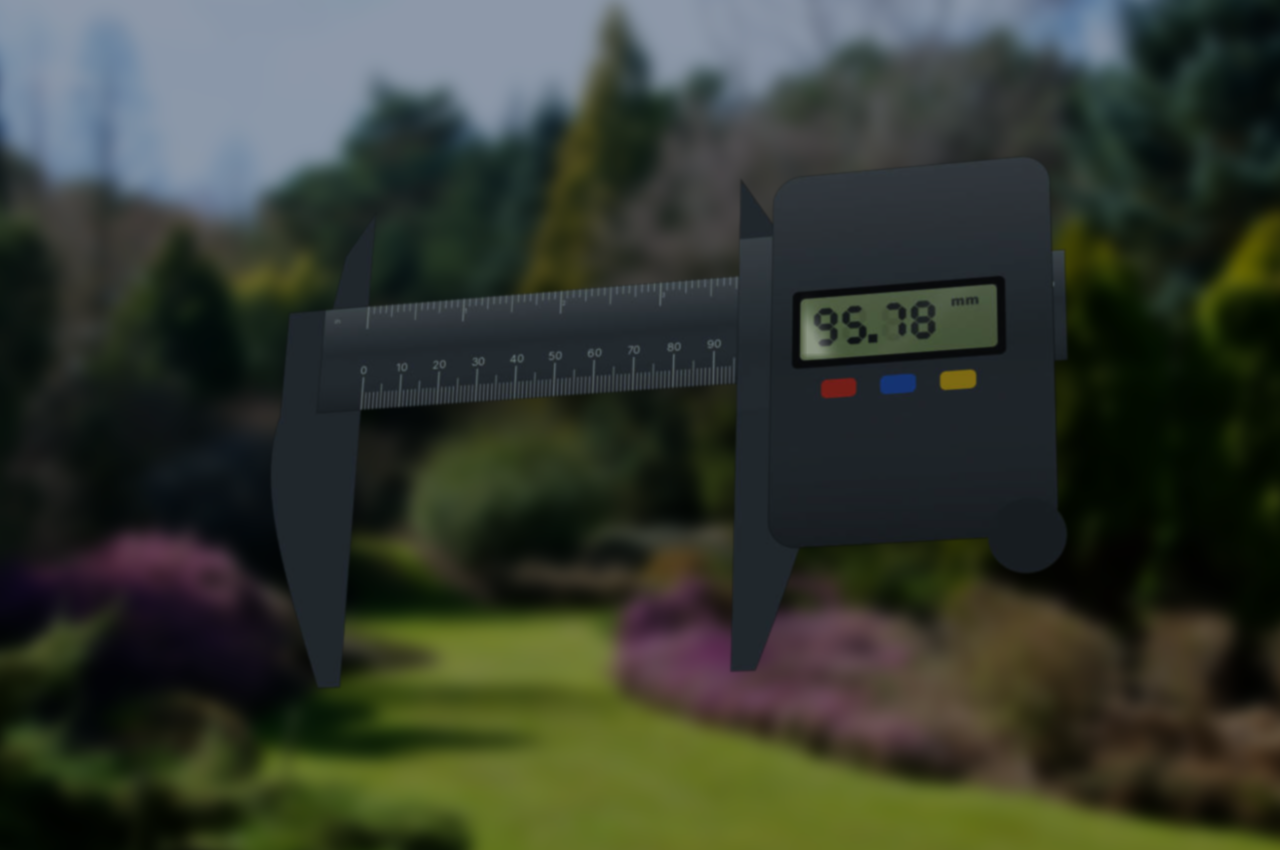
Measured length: 95.78 mm
